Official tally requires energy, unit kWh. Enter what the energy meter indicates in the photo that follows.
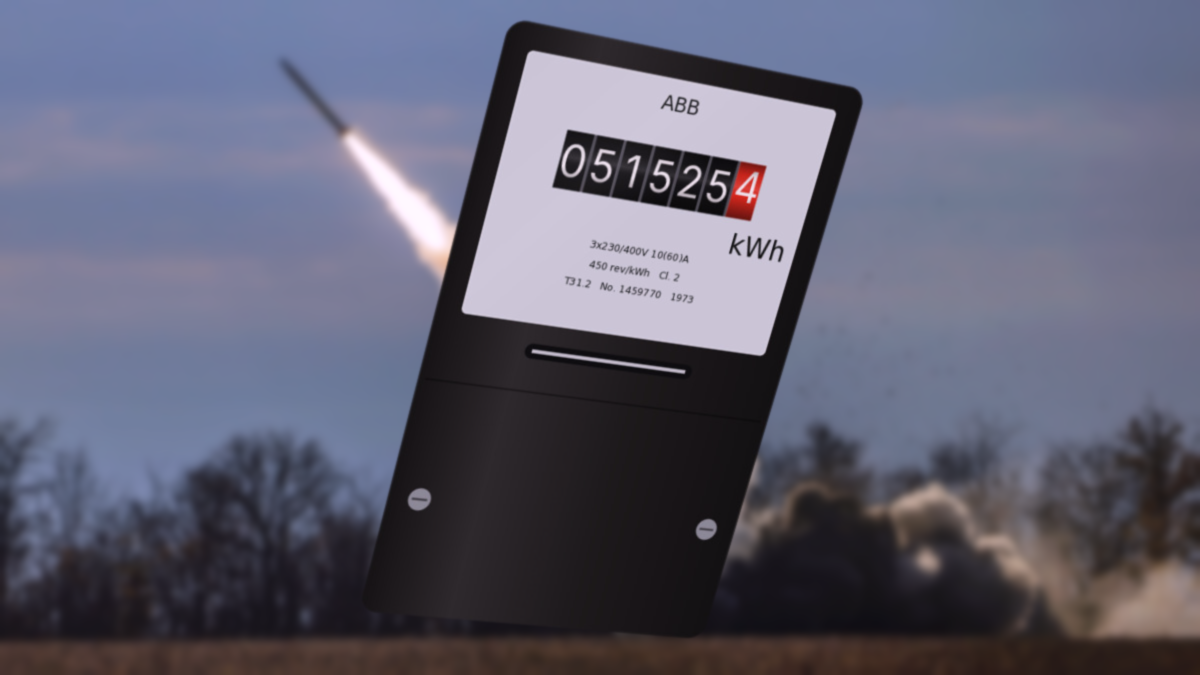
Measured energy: 51525.4 kWh
